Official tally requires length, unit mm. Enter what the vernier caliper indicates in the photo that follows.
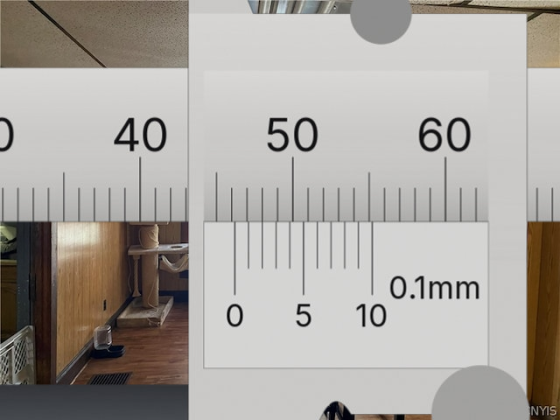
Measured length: 46.2 mm
